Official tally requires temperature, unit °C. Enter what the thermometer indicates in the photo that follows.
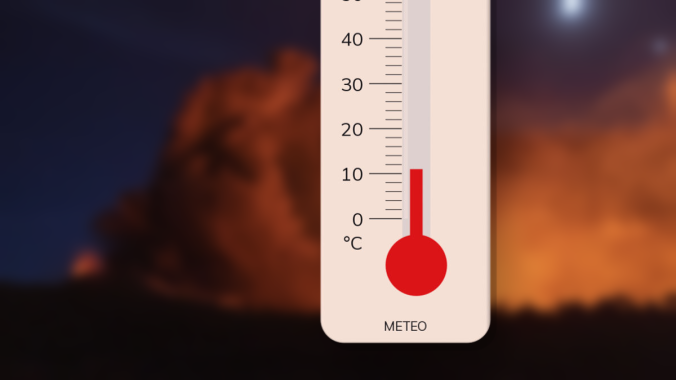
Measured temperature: 11 °C
